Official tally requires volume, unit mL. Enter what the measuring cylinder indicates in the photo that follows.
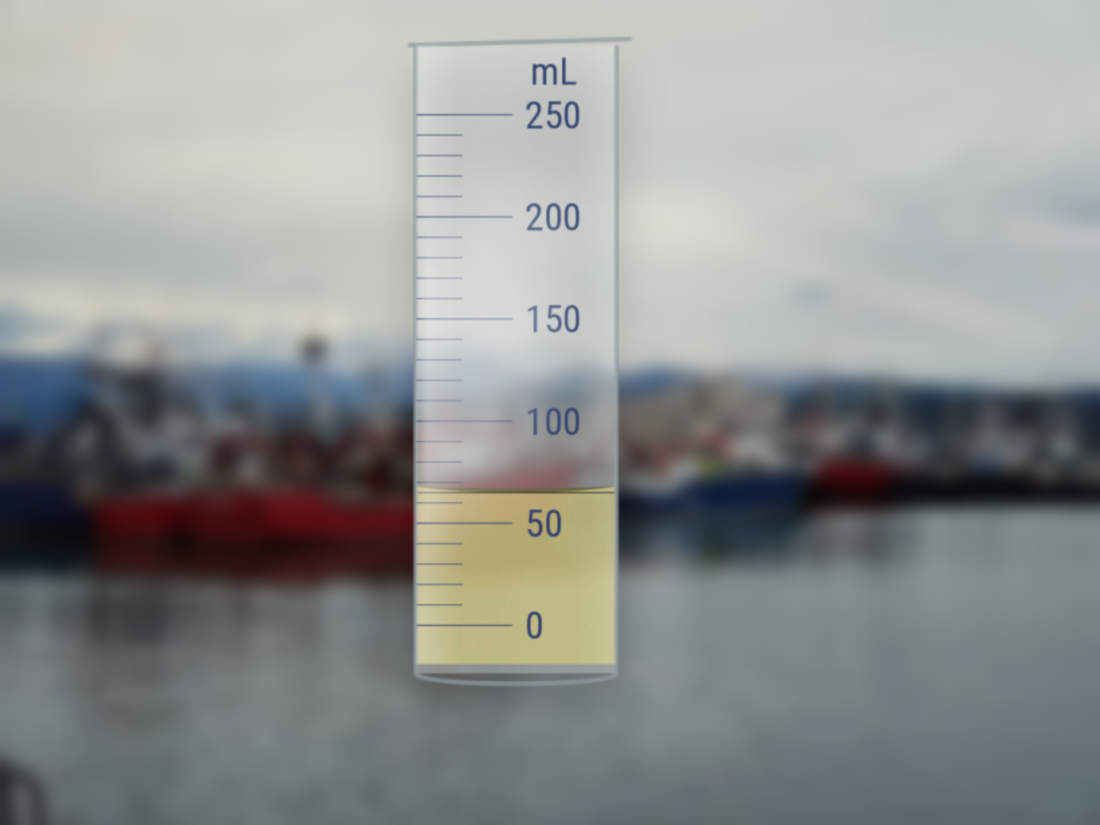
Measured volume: 65 mL
